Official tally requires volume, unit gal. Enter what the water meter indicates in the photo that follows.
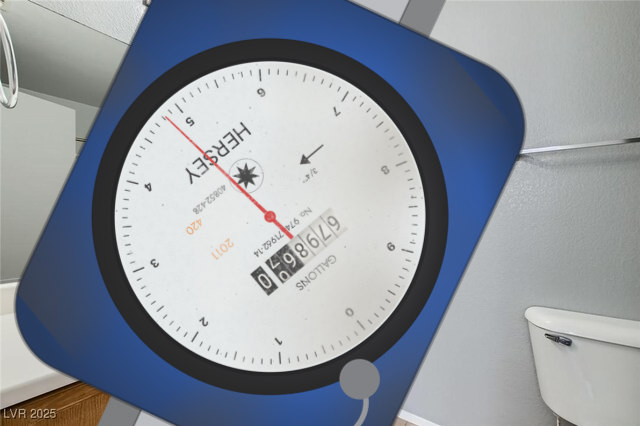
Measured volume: 6798664.8 gal
